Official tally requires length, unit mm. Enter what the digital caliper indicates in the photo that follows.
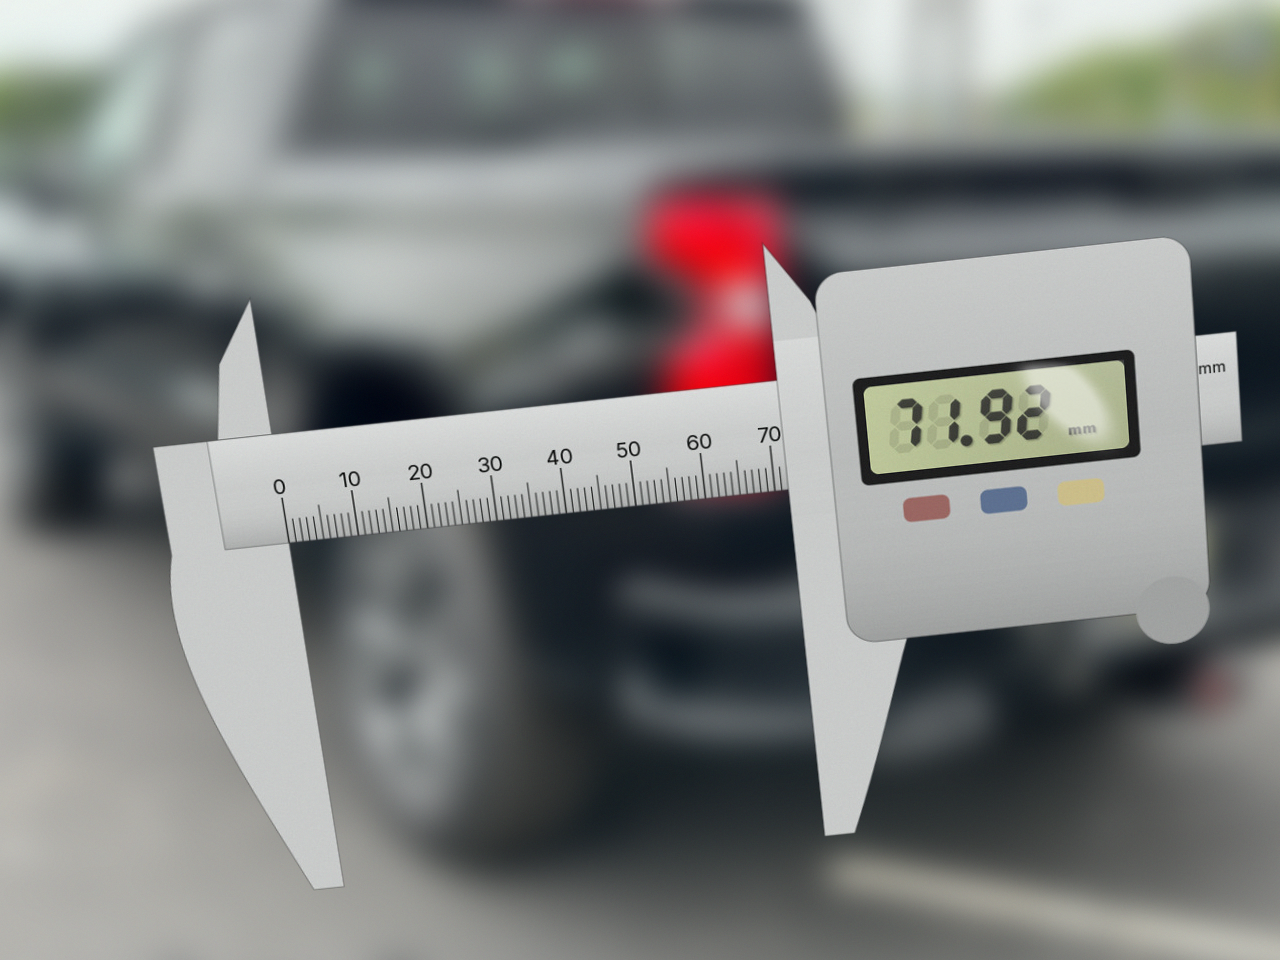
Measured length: 71.92 mm
